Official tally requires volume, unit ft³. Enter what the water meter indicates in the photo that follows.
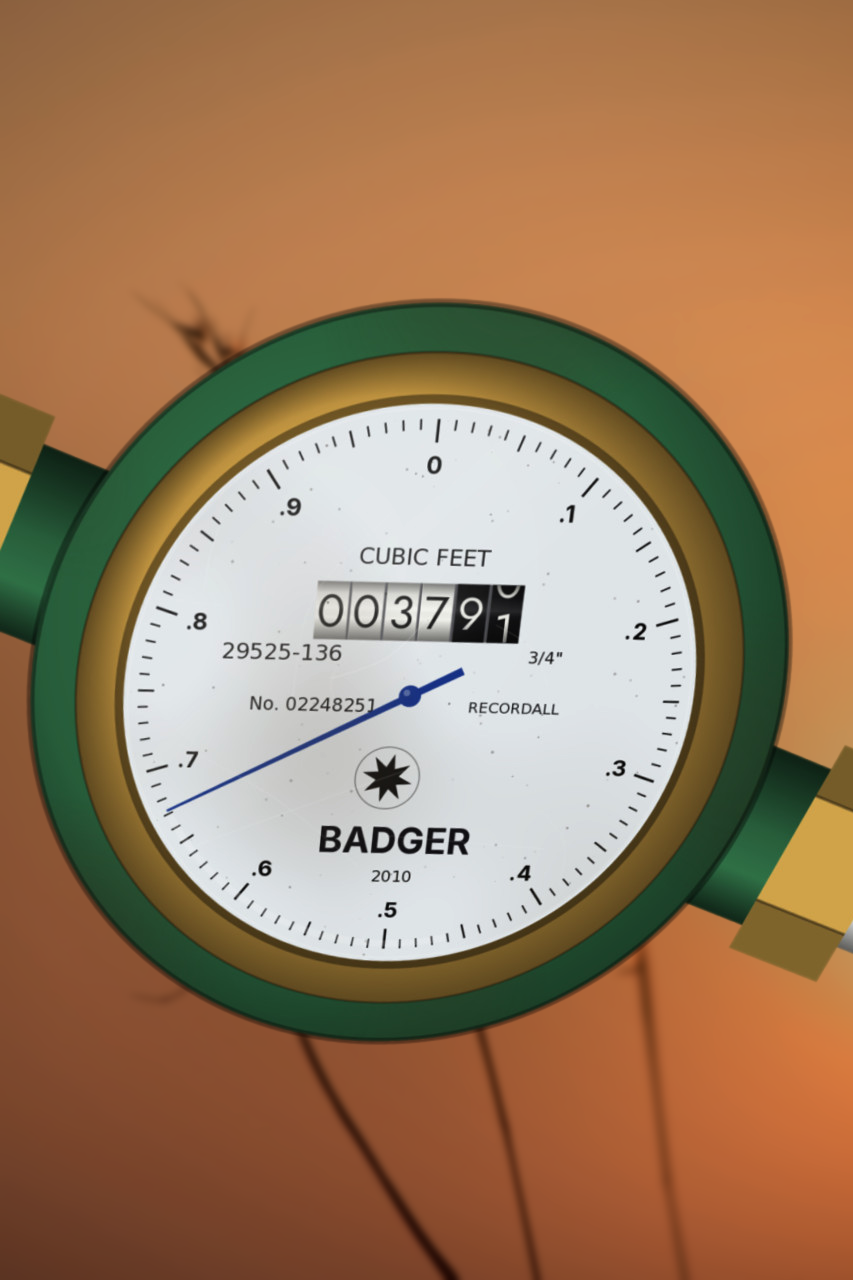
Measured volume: 3790.67 ft³
